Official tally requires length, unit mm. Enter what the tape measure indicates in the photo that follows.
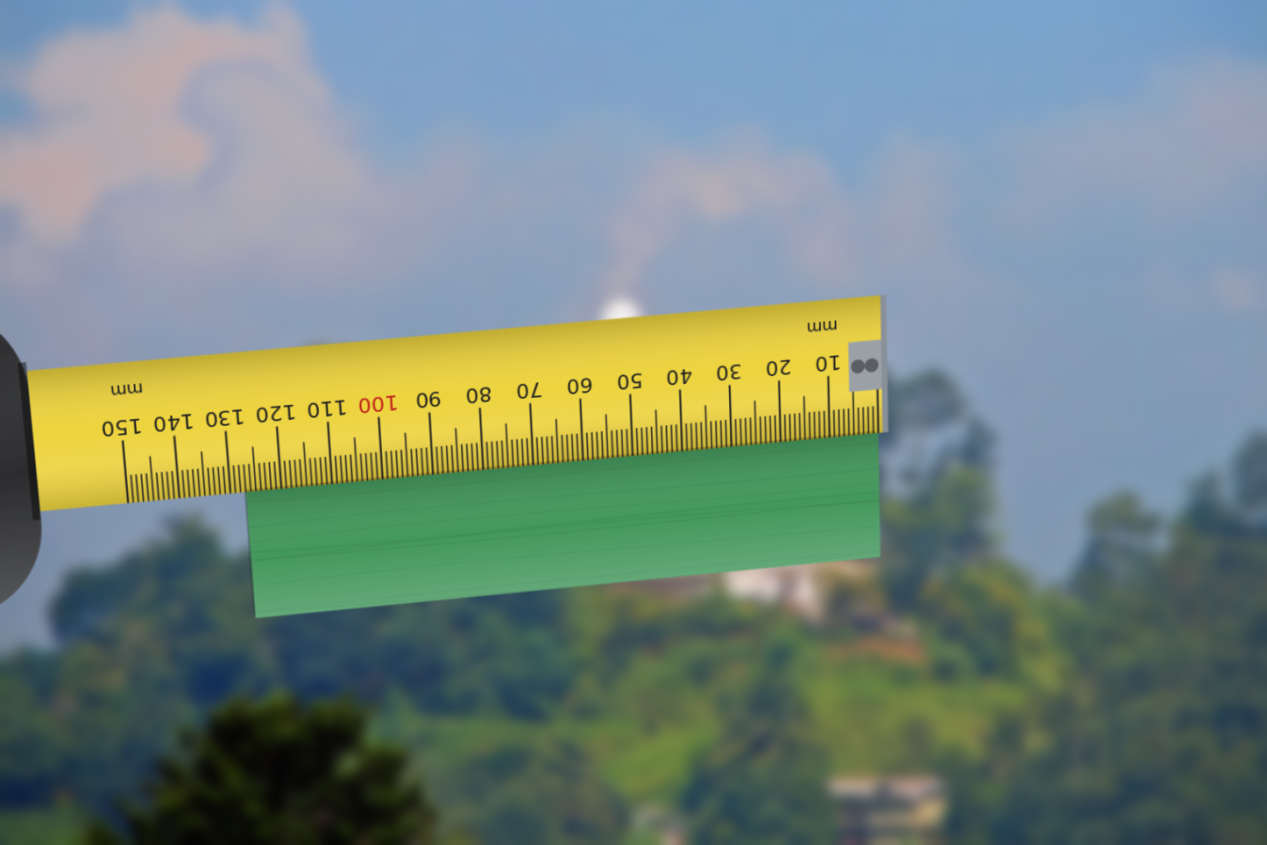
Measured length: 127 mm
